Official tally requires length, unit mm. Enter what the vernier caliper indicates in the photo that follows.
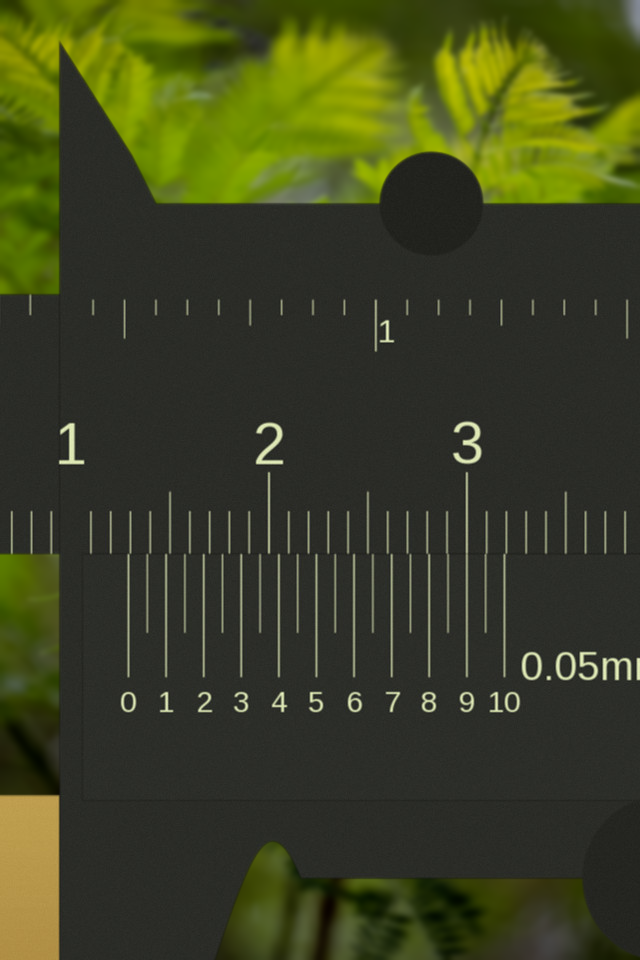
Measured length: 12.9 mm
